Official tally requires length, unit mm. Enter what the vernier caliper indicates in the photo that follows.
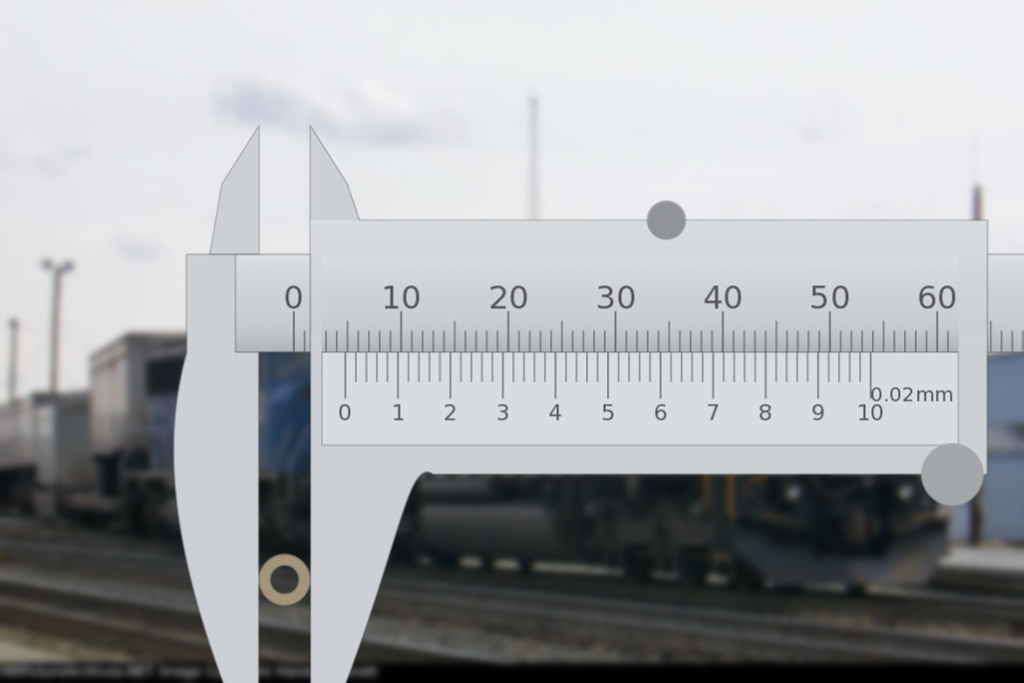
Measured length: 4.8 mm
